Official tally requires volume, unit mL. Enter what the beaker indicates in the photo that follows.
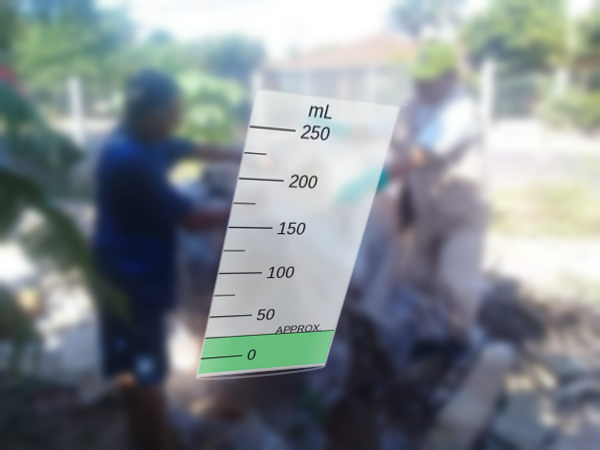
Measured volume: 25 mL
